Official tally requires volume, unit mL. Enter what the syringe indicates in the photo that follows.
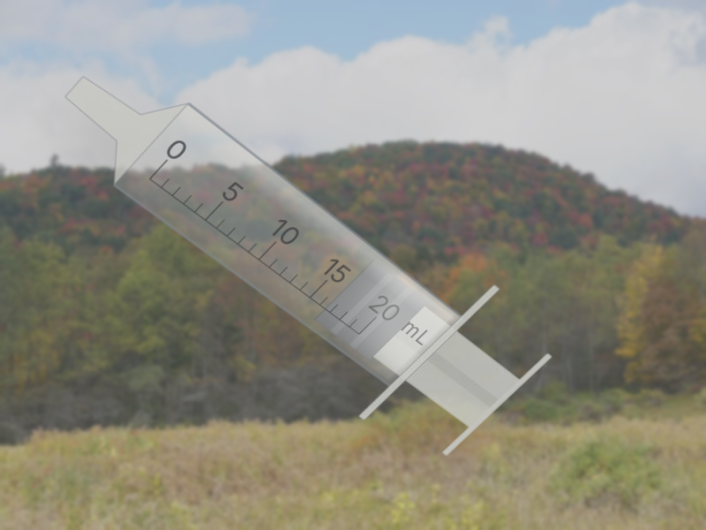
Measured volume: 16.5 mL
